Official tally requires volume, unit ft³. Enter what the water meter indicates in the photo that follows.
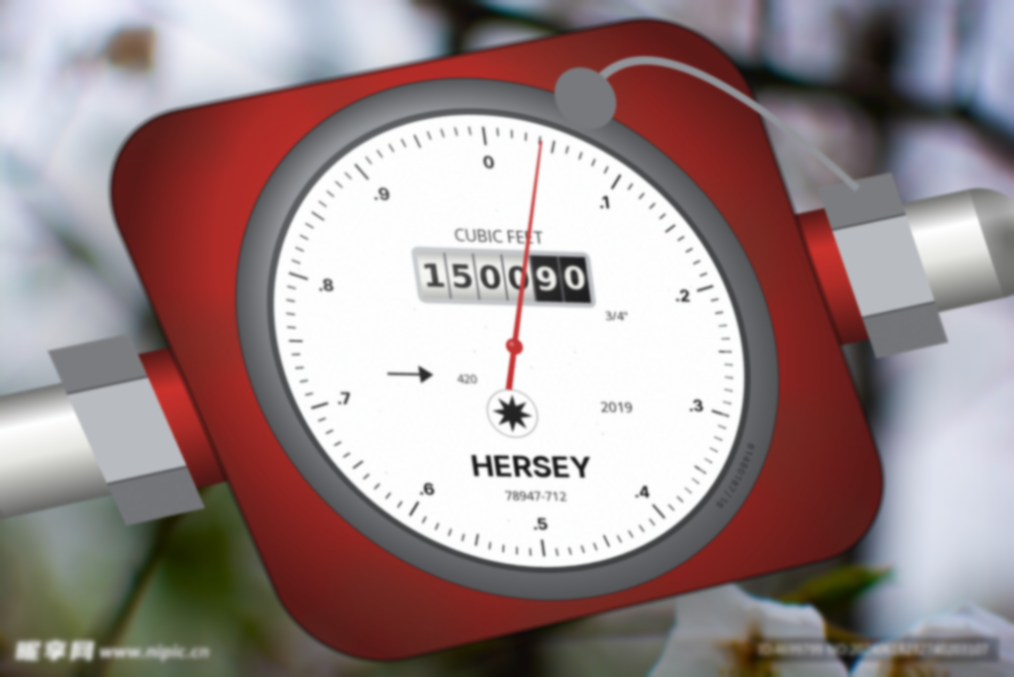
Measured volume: 150090.04 ft³
